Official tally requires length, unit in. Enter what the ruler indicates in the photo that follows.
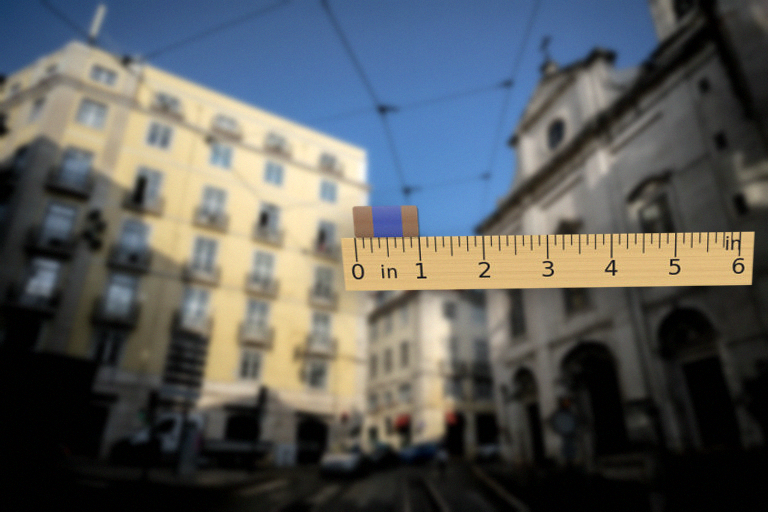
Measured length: 1 in
